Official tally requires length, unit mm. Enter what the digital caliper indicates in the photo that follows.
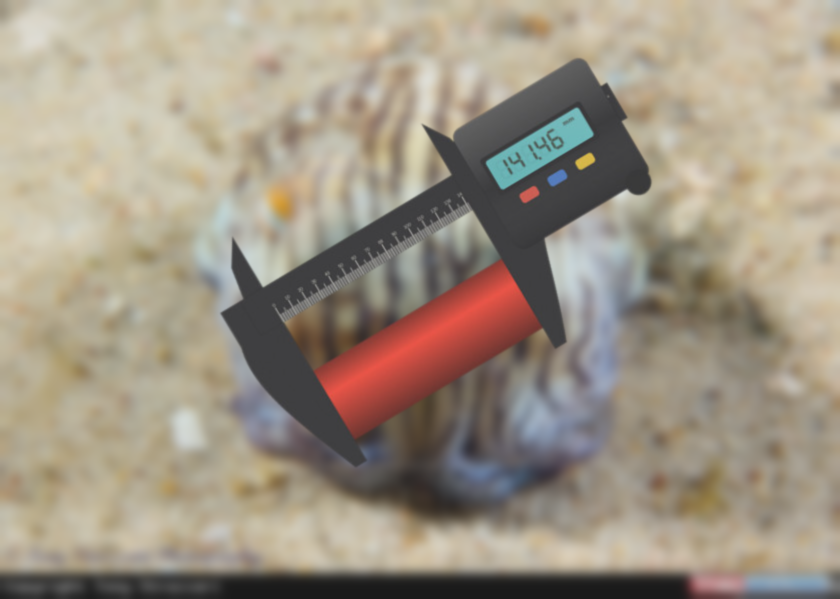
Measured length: 141.46 mm
